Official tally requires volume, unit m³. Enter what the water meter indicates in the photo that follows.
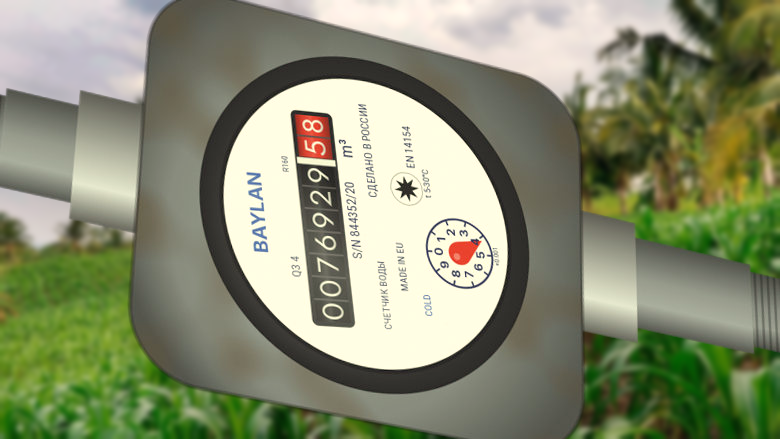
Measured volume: 76929.584 m³
